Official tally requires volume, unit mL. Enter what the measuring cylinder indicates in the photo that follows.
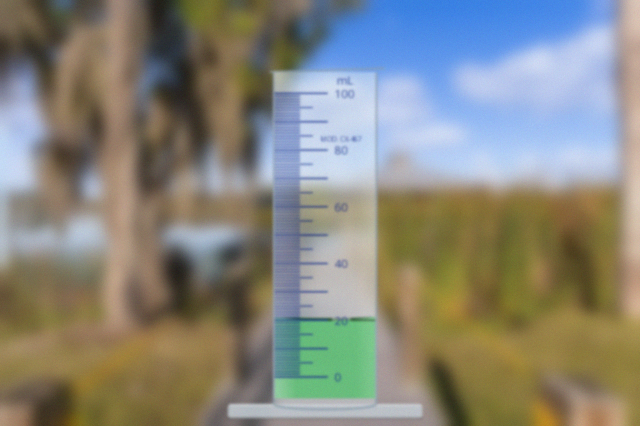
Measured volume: 20 mL
